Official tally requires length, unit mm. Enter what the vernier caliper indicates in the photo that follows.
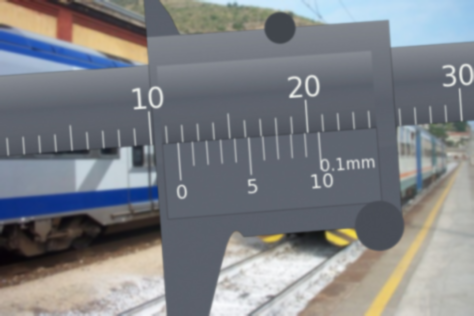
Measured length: 11.7 mm
